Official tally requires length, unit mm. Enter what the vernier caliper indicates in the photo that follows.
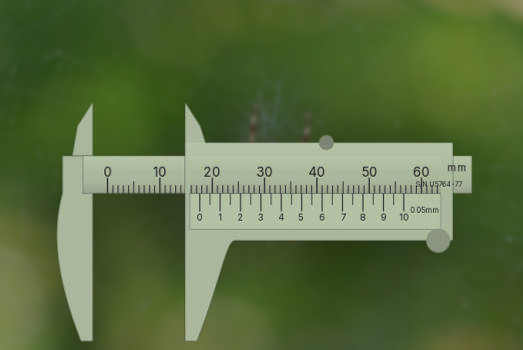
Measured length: 17.6 mm
